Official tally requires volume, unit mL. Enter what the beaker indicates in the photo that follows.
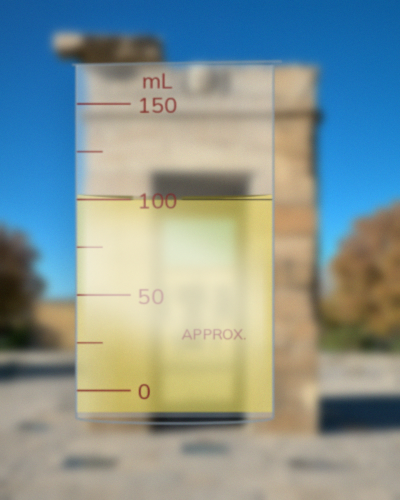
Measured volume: 100 mL
